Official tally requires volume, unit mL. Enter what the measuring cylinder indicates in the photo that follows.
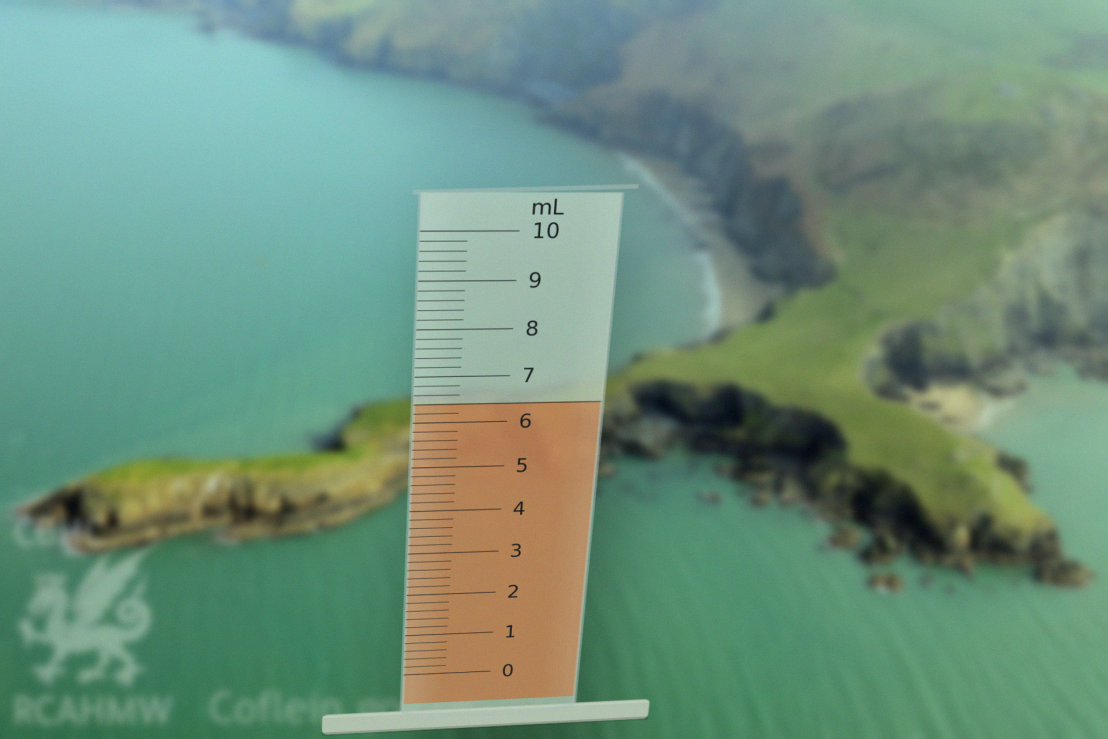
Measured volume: 6.4 mL
